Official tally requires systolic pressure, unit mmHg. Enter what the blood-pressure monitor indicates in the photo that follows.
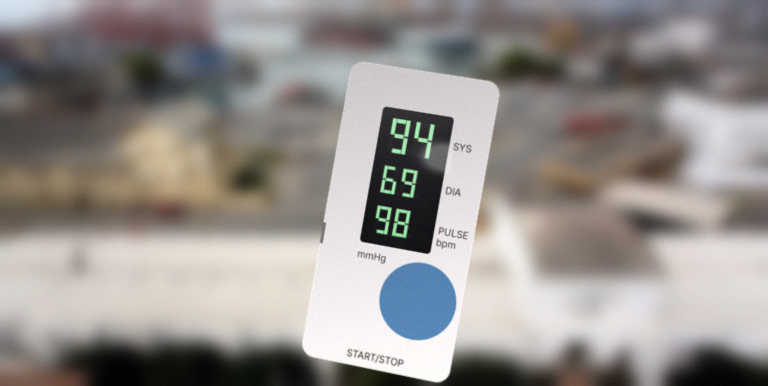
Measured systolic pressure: 94 mmHg
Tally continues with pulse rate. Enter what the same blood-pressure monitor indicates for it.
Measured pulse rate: 98 bpm
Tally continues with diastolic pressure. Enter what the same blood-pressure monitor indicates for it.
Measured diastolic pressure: 69 mmHg
